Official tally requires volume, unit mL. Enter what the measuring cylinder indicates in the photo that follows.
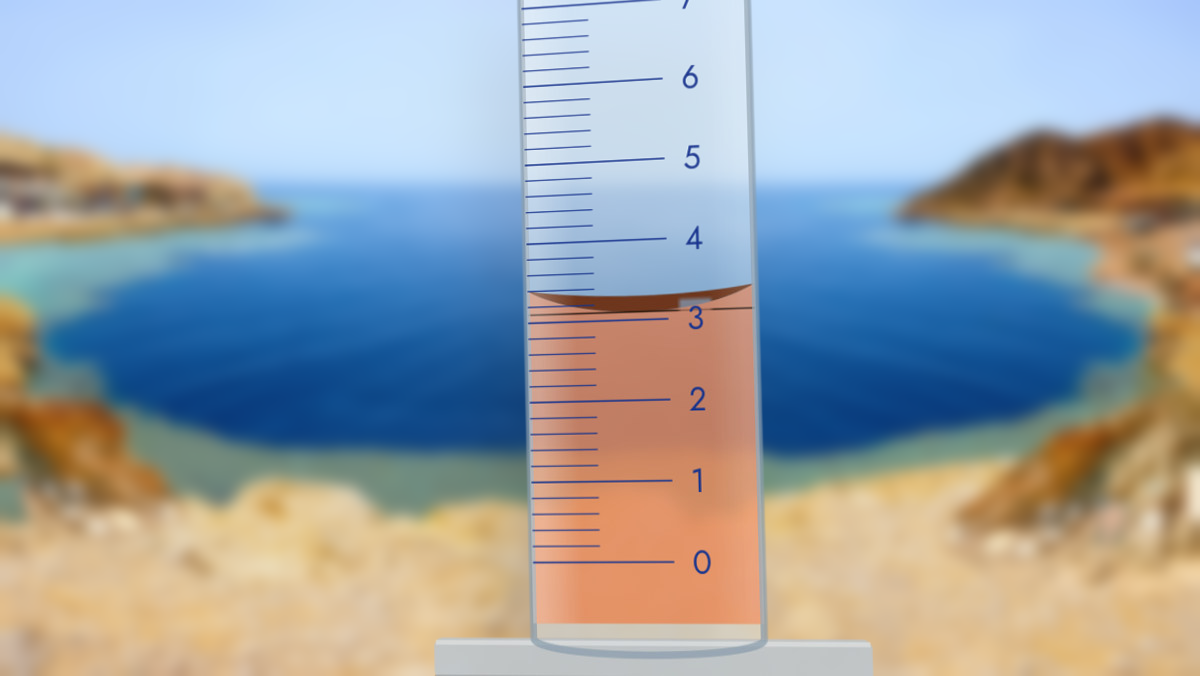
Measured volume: 3.1 mL
